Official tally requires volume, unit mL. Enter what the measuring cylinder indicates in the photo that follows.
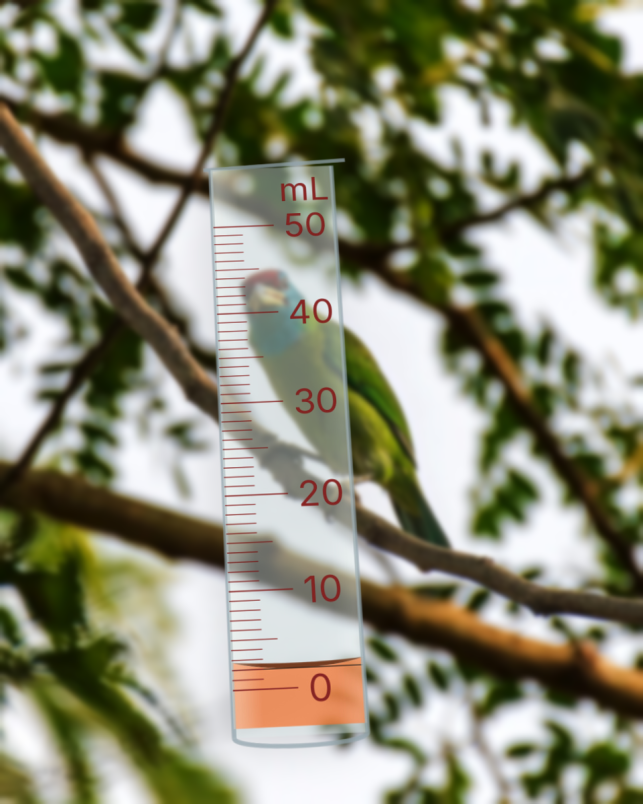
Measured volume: 2 mL
